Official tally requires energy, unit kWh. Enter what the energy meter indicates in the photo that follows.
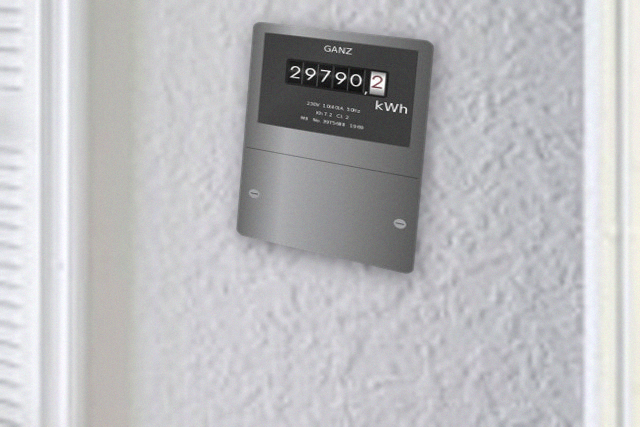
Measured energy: 29790.2 kWh
